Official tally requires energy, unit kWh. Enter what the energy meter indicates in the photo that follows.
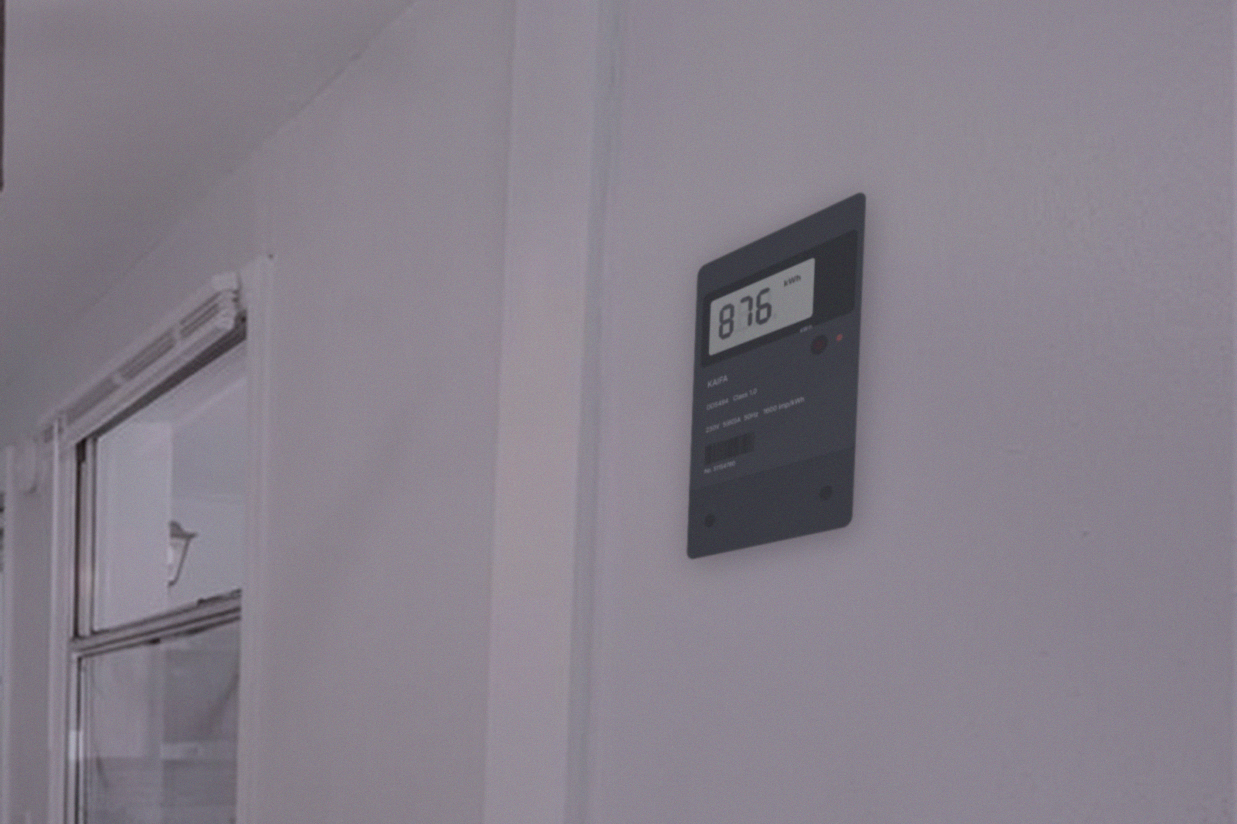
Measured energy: 876 kWh
